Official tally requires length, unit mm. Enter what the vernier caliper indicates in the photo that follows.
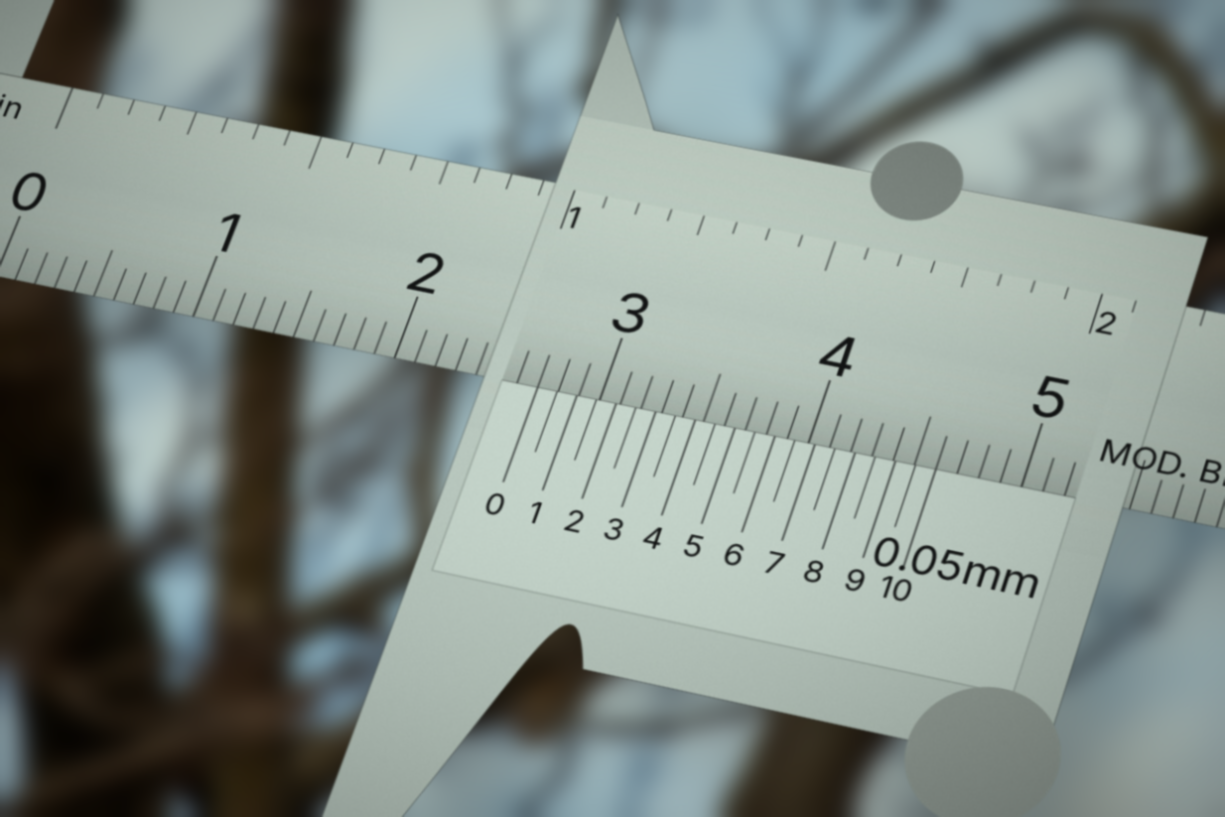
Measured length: 27.0 mm
